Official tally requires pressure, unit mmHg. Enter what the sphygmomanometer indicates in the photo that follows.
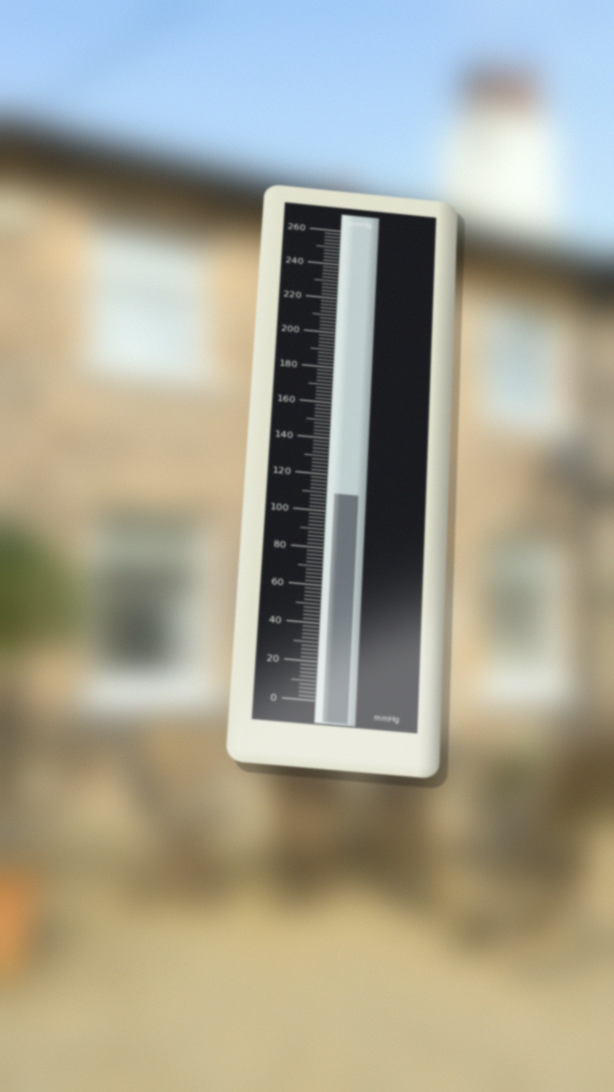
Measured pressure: 110 mmHg
